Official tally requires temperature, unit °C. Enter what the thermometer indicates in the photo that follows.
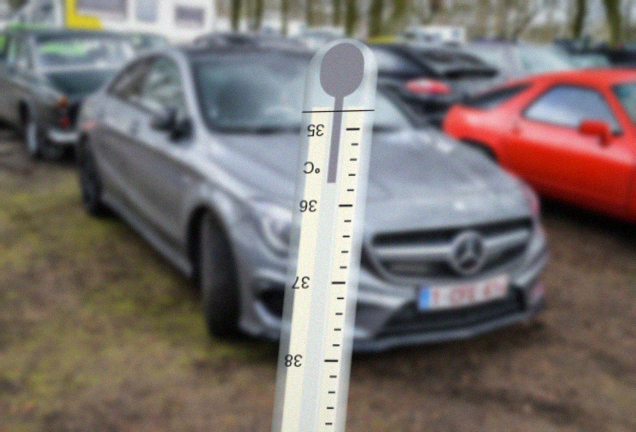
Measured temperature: 35.7 °C
